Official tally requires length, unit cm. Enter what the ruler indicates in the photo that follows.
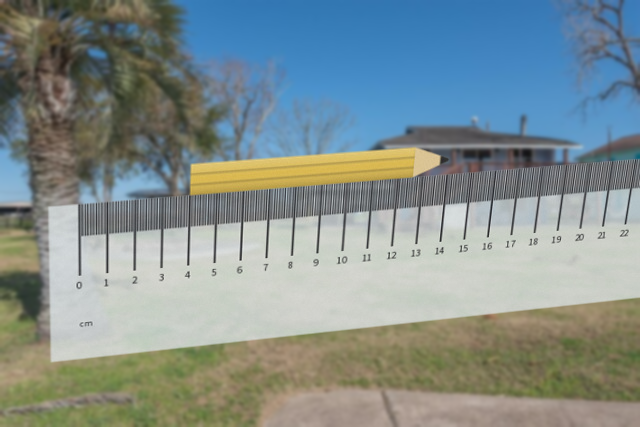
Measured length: 10 cm
